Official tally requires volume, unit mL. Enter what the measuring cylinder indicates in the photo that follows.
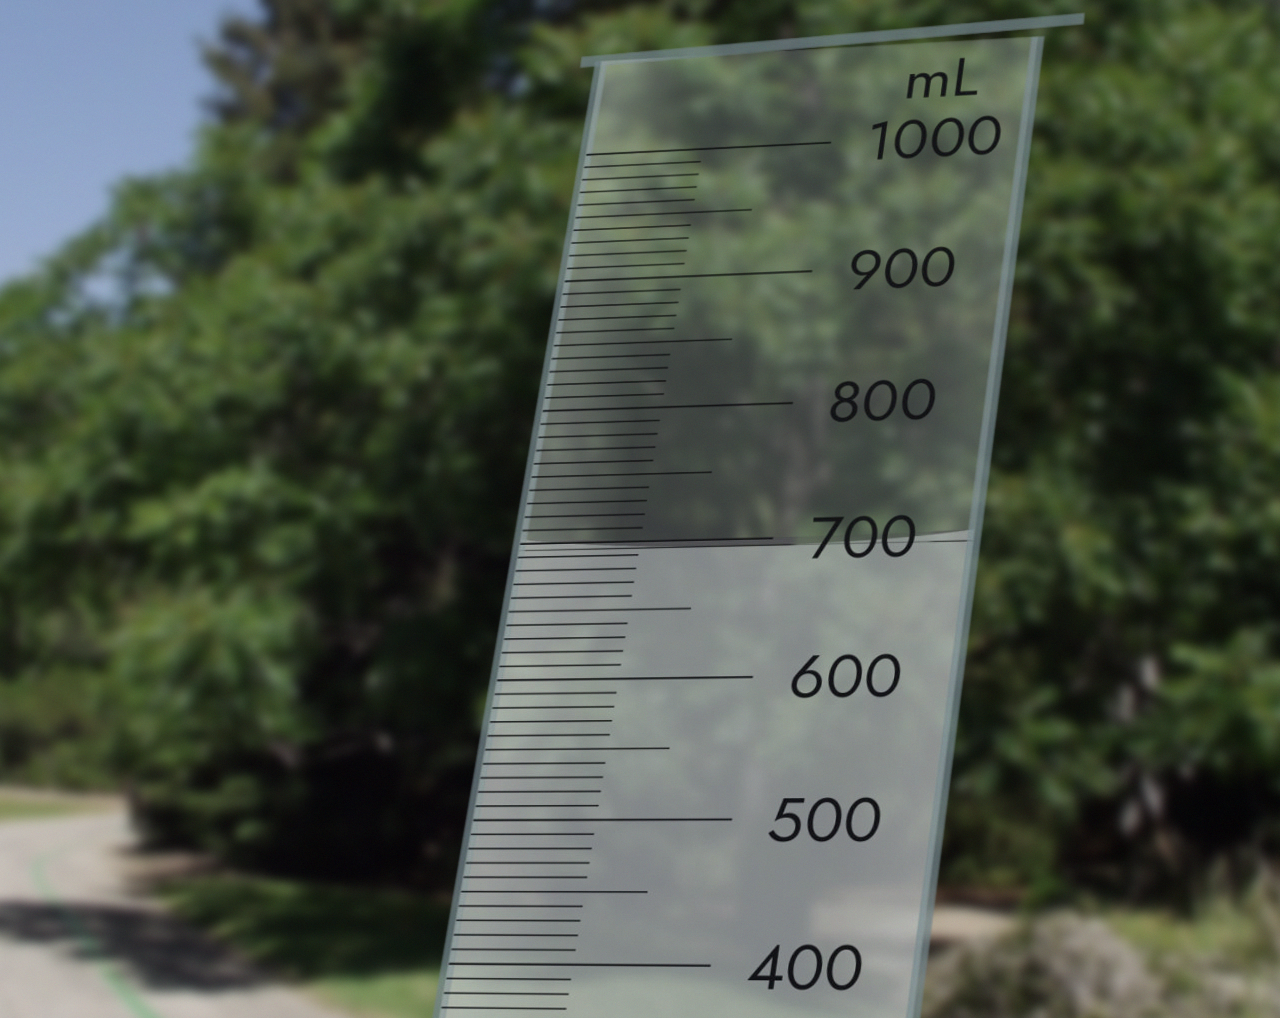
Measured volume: 695 mL
